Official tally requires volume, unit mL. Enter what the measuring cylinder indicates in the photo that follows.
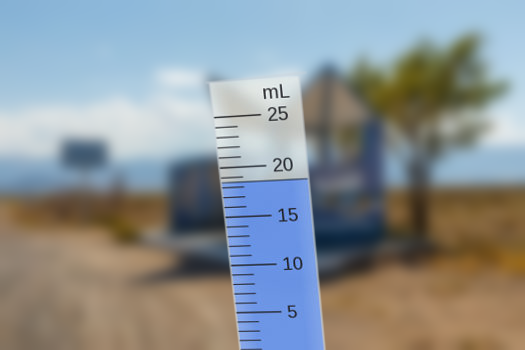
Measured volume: 18.5 mL
